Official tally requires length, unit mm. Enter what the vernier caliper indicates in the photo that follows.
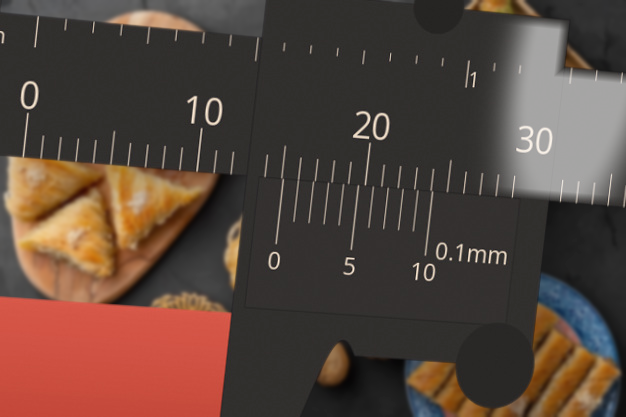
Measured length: 15.1 mm
